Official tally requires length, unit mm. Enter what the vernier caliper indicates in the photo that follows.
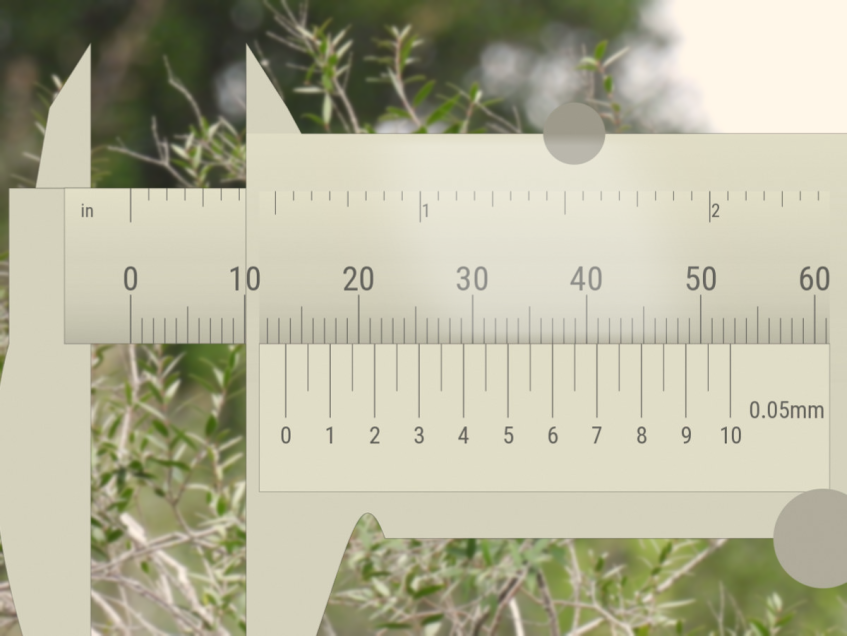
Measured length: 13.6 mm
